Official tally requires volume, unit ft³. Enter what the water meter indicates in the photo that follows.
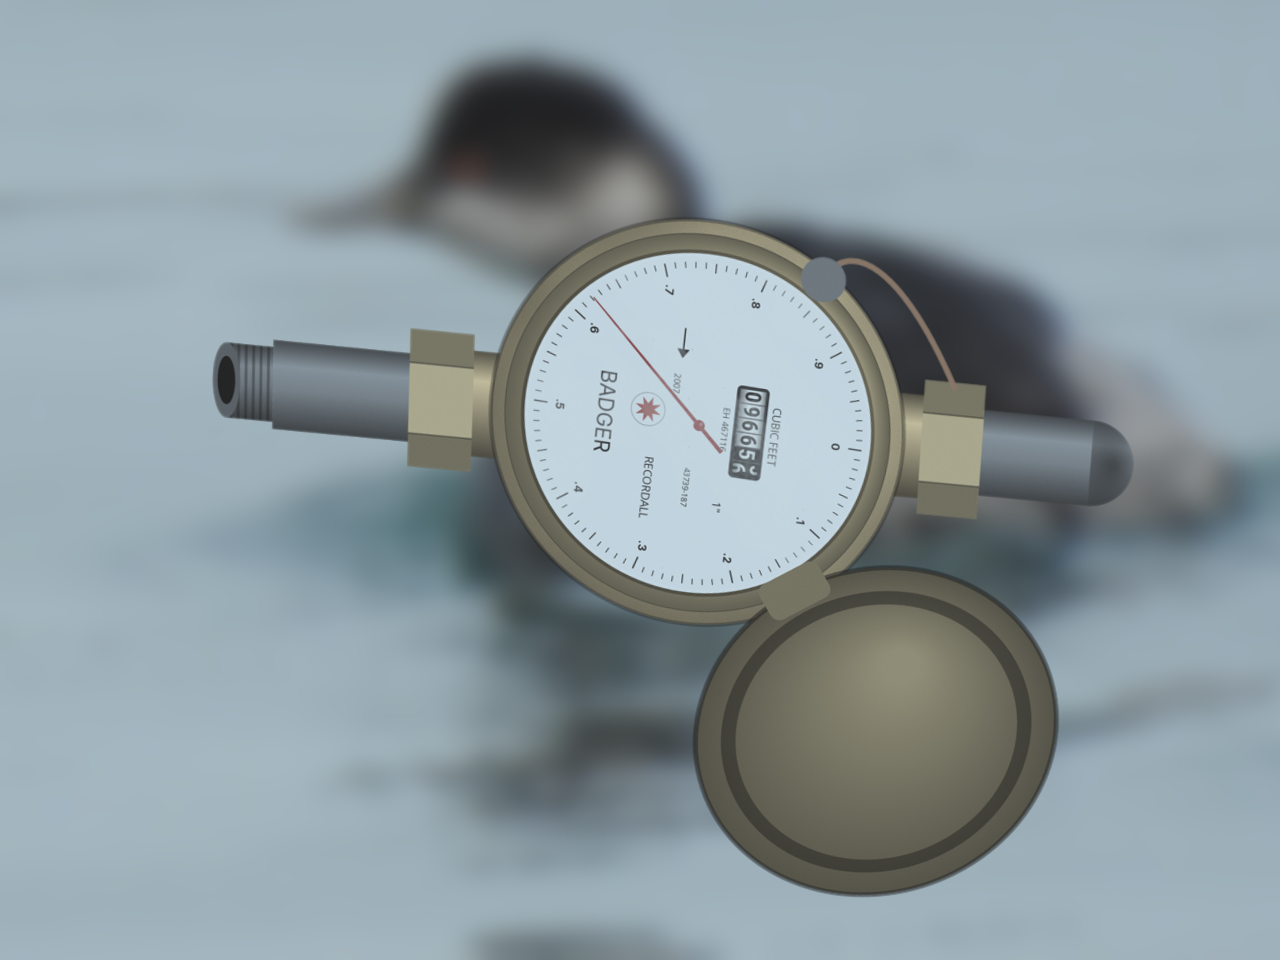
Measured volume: 96655.62 ft³
